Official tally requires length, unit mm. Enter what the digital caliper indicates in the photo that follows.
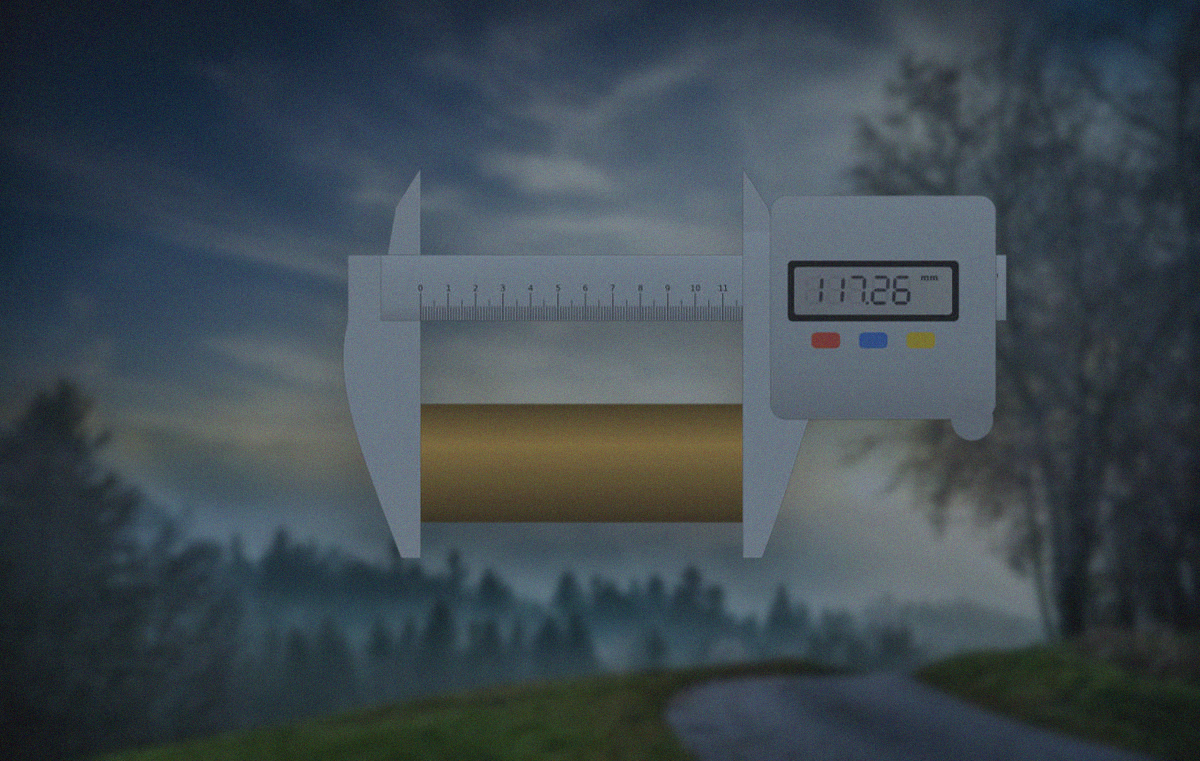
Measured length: 117.26 mm
